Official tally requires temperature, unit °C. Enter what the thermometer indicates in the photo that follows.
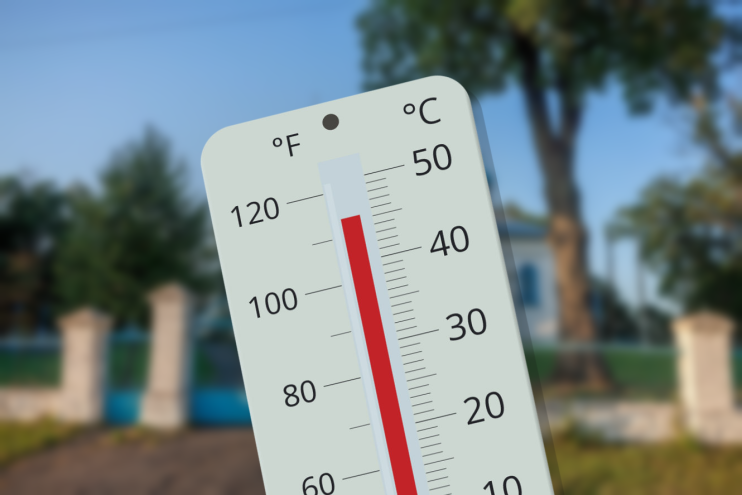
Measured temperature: 45.5 °C
